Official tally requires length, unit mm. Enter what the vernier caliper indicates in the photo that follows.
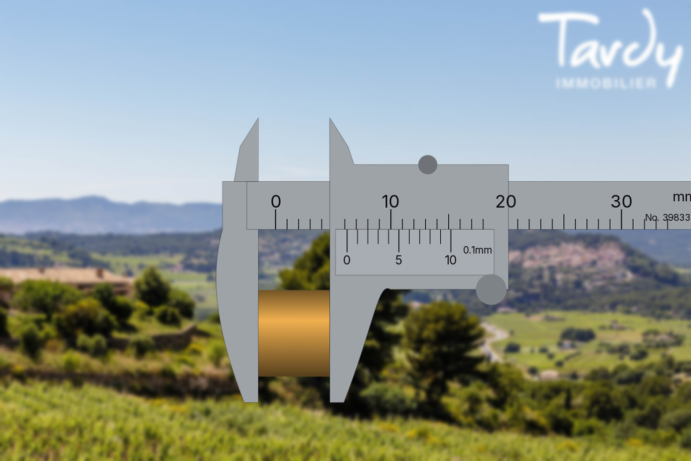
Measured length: 6.2 mm
